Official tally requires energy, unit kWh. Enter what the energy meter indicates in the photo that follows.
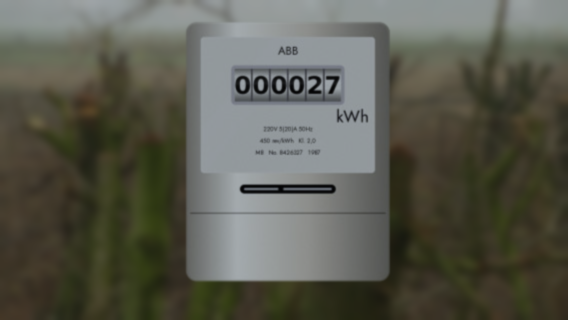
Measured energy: 27 kWh
